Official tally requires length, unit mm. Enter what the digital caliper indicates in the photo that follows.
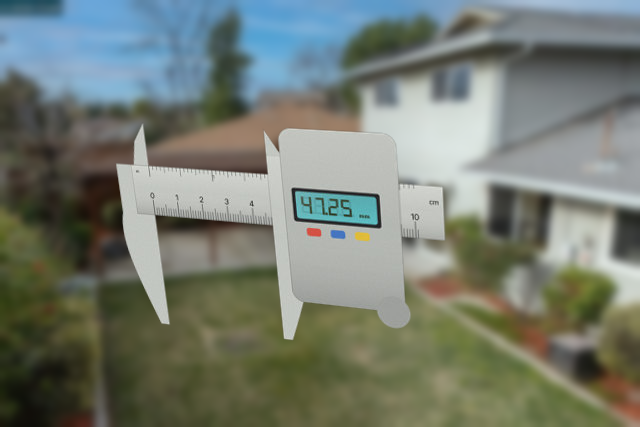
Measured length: 47.25 mm
